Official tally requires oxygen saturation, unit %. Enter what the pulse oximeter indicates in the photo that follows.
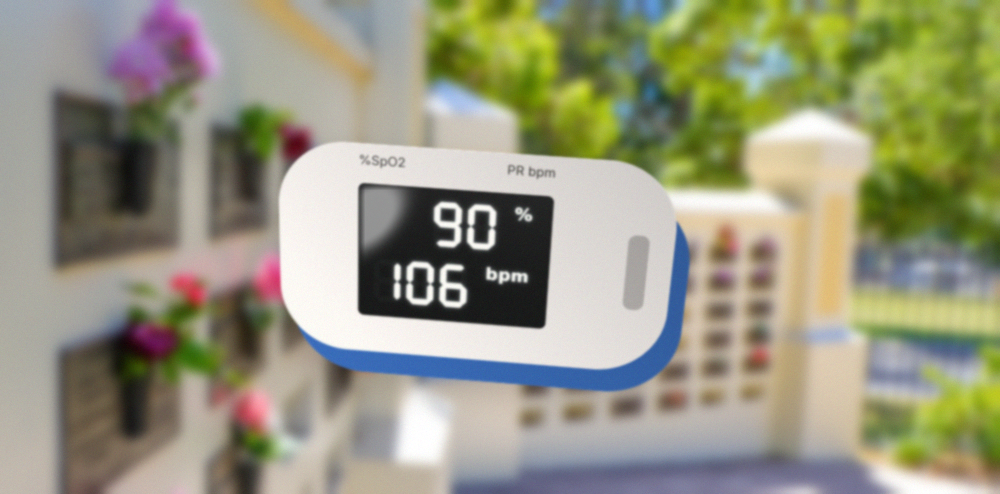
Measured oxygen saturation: 90 %
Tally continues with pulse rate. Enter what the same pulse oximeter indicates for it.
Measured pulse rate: 106 bpm
